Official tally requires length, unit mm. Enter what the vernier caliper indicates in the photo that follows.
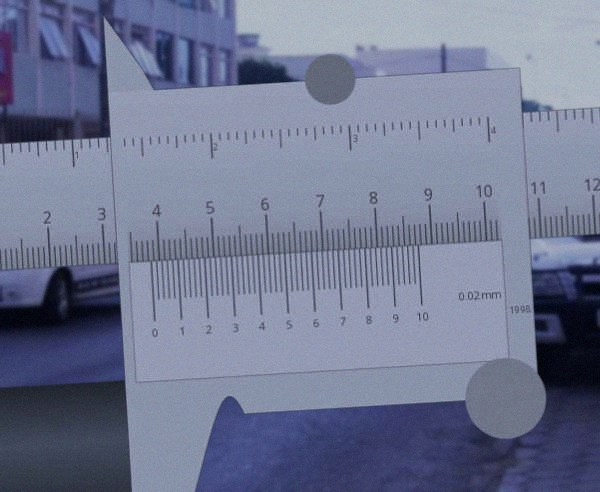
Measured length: 38.5 mm
